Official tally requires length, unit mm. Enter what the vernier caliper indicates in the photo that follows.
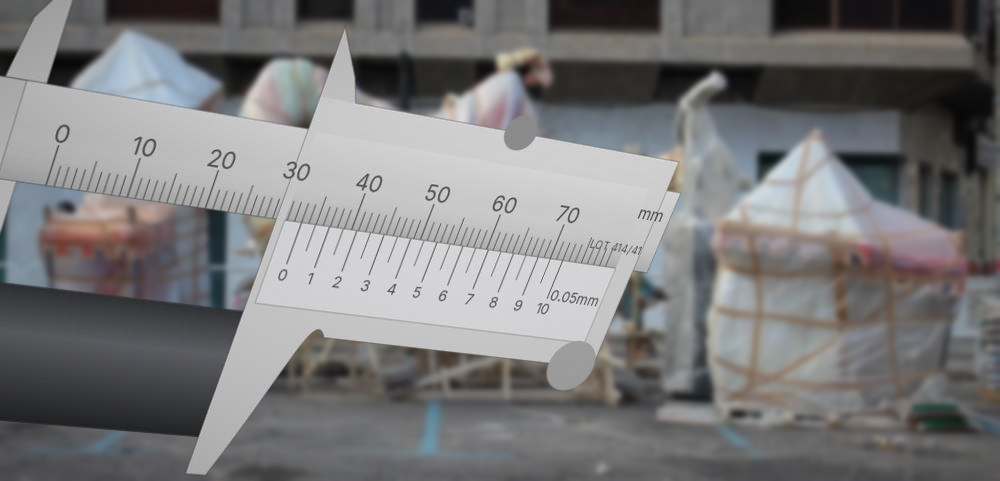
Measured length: 33.0 mm
